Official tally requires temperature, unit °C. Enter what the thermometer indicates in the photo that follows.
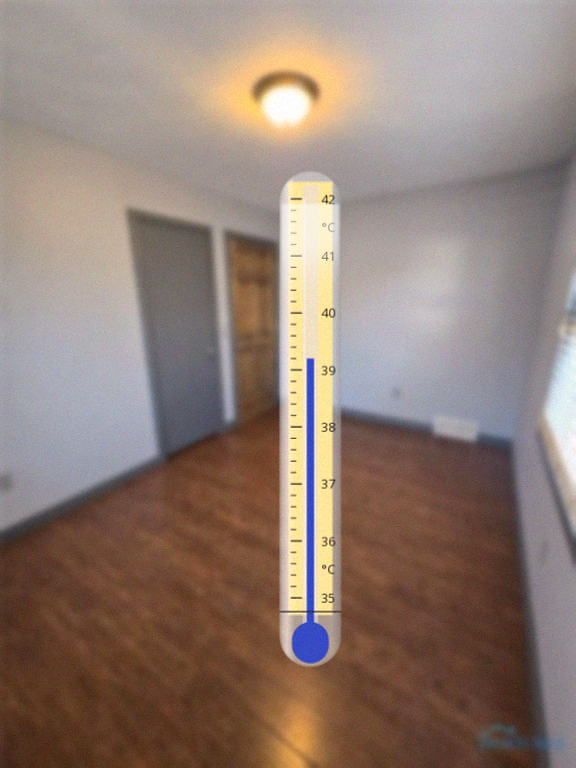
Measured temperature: 39.2 °C
